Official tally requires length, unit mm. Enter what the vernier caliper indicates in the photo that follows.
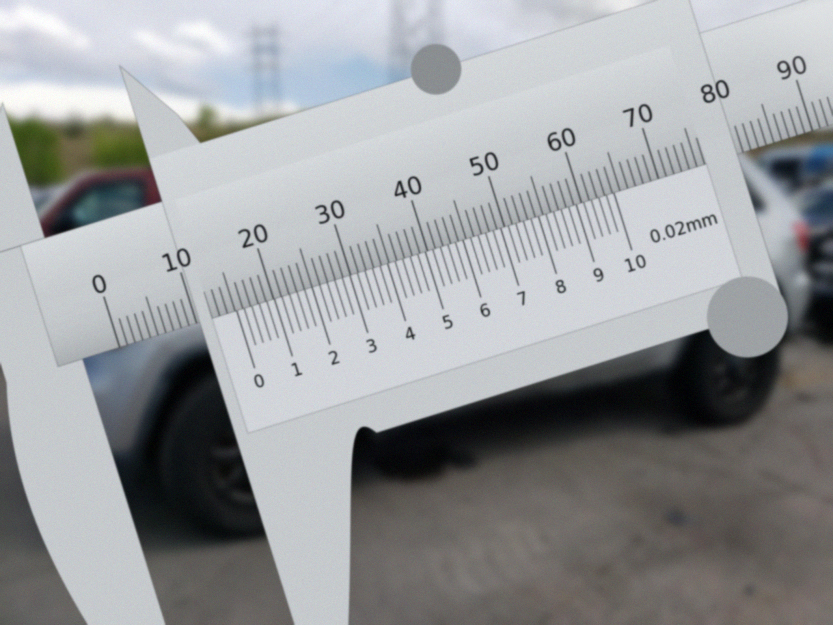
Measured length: 15.2 mm
